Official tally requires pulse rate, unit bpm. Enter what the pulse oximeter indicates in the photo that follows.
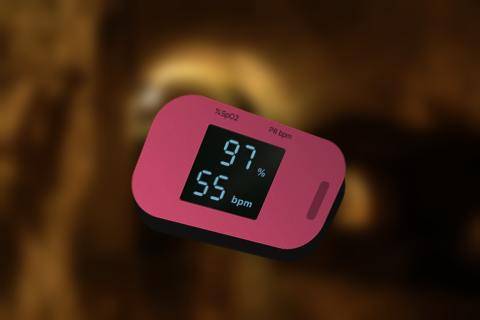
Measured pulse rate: 55 bpm
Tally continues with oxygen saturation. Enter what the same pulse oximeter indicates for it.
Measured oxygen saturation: 97 %
